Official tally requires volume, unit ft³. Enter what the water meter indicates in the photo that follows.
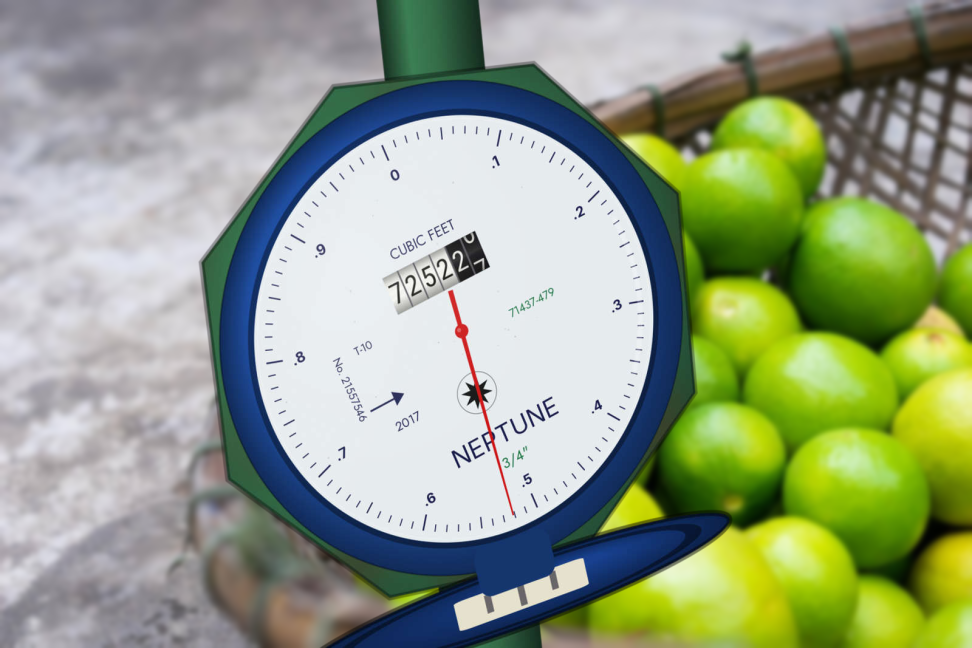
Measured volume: 725226.52 ft³
